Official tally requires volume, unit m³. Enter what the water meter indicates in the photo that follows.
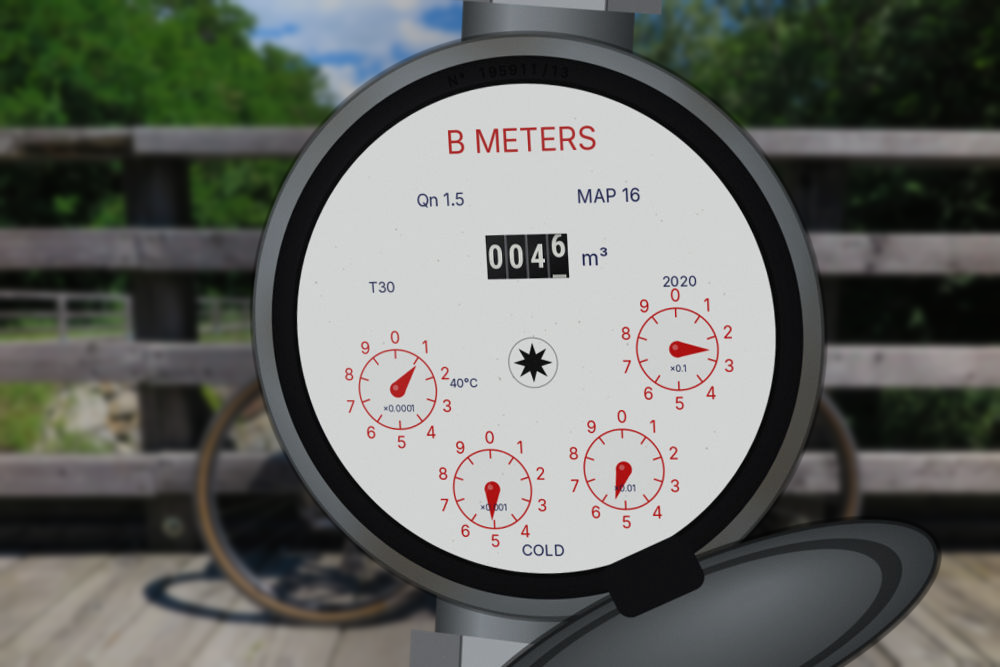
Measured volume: 46.2551 m³
